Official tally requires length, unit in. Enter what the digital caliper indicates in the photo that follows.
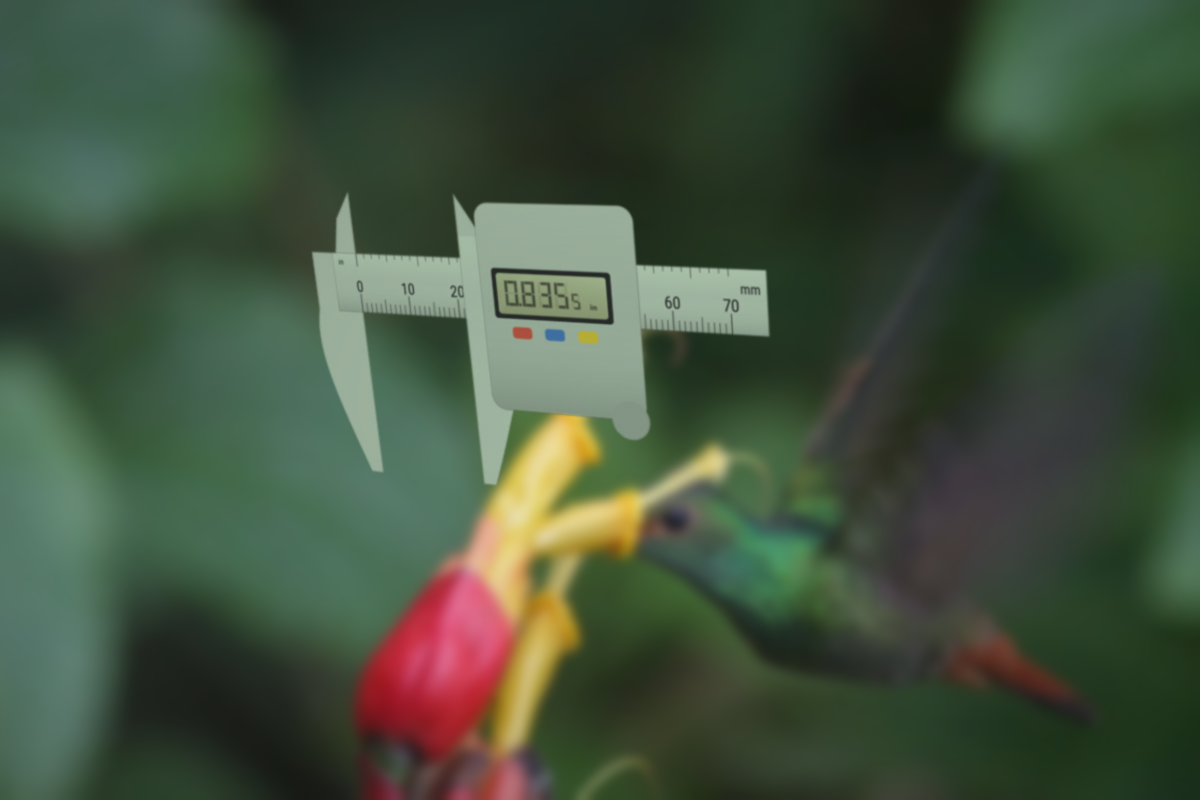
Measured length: 0.8355 in
